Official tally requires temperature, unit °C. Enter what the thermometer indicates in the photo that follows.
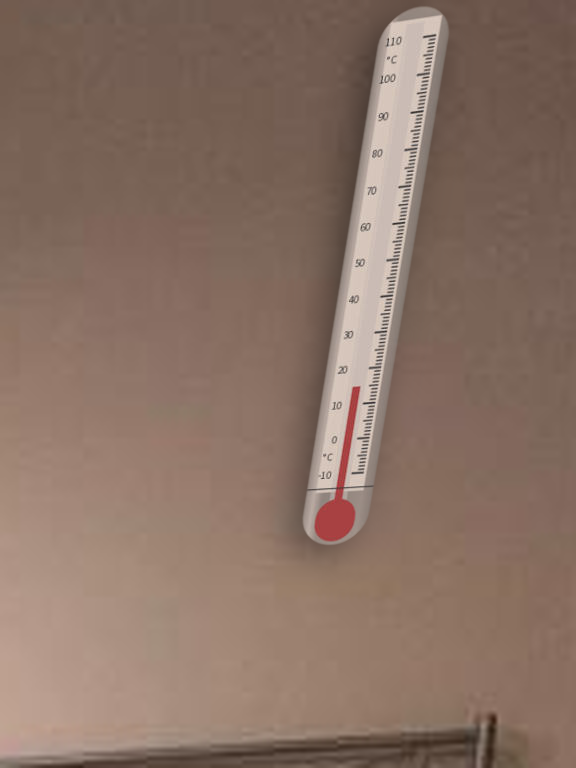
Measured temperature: 15 °C
